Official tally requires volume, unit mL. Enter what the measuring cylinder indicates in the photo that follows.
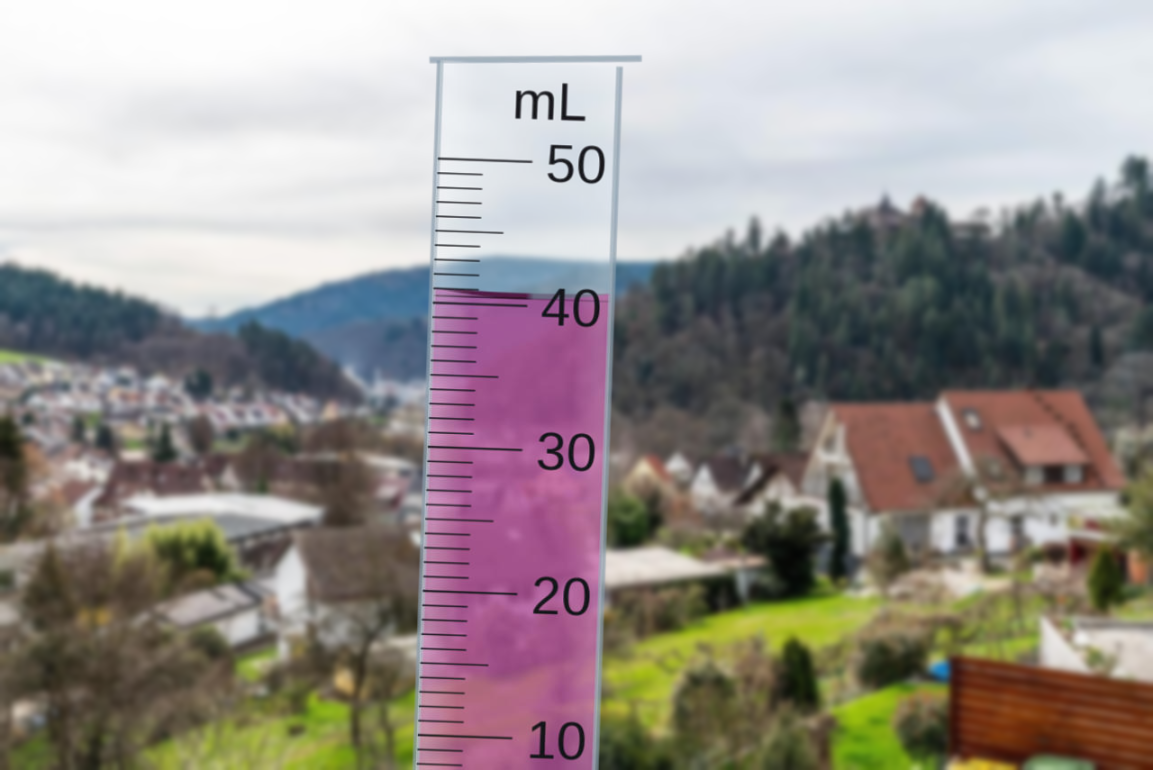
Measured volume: 40.5 mL
